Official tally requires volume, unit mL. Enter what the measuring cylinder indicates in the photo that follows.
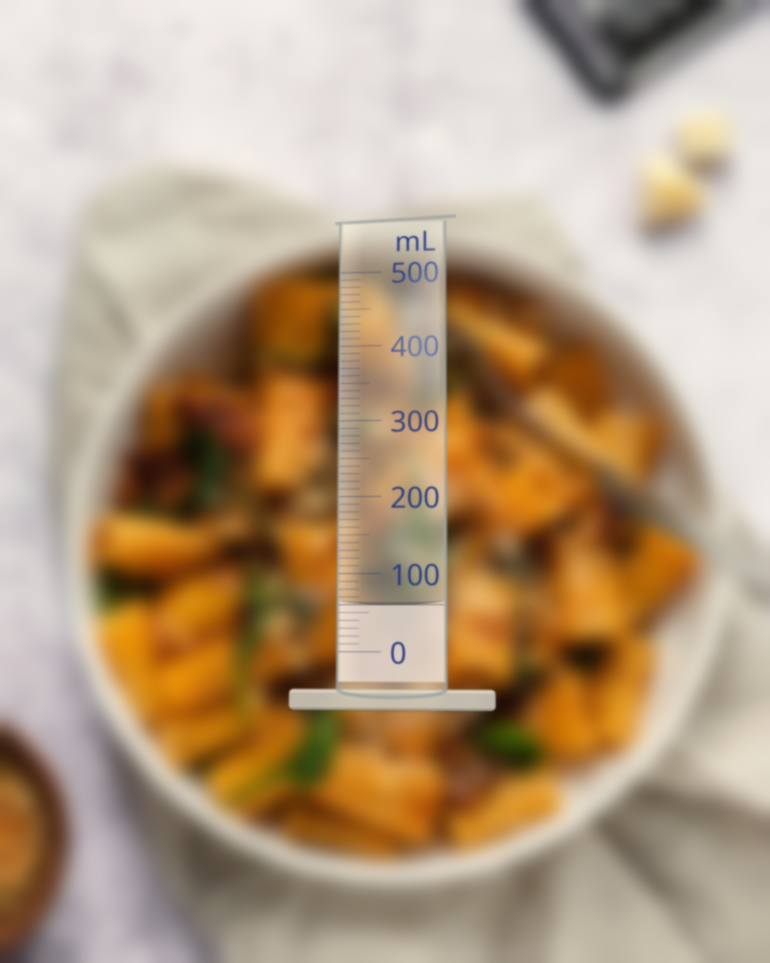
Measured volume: 60 mL
